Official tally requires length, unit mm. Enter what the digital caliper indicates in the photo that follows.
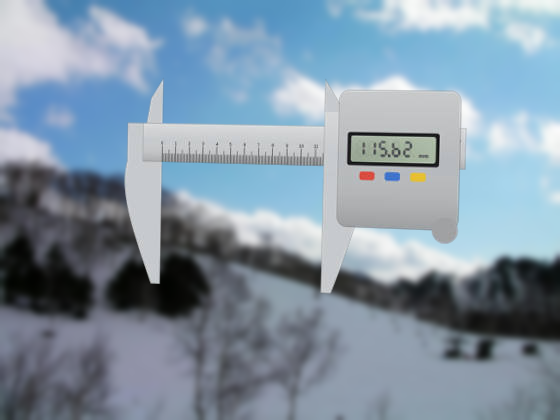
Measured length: 115.62 mm
